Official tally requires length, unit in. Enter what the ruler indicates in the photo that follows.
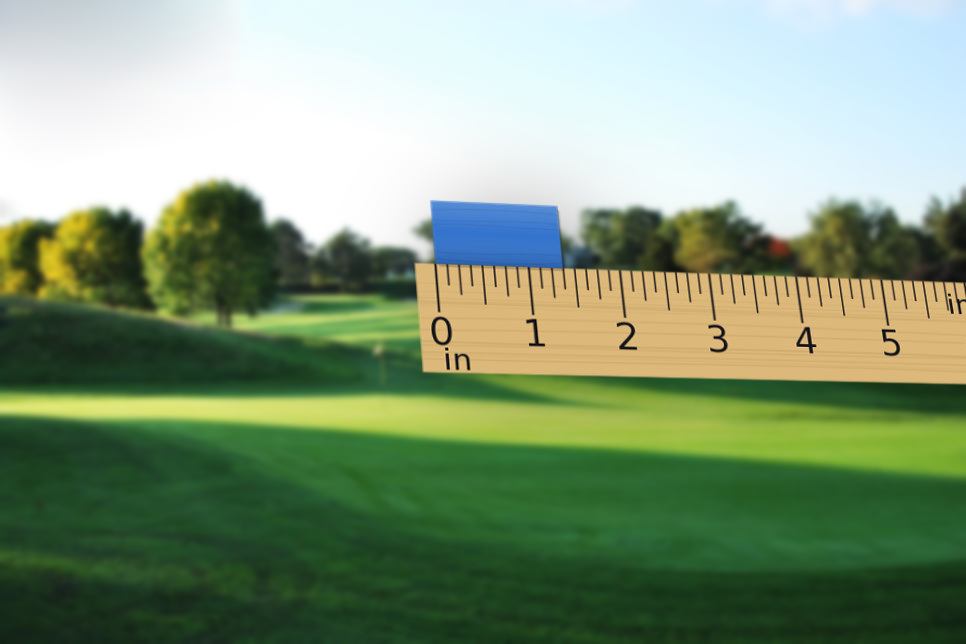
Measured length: 1.375 in
